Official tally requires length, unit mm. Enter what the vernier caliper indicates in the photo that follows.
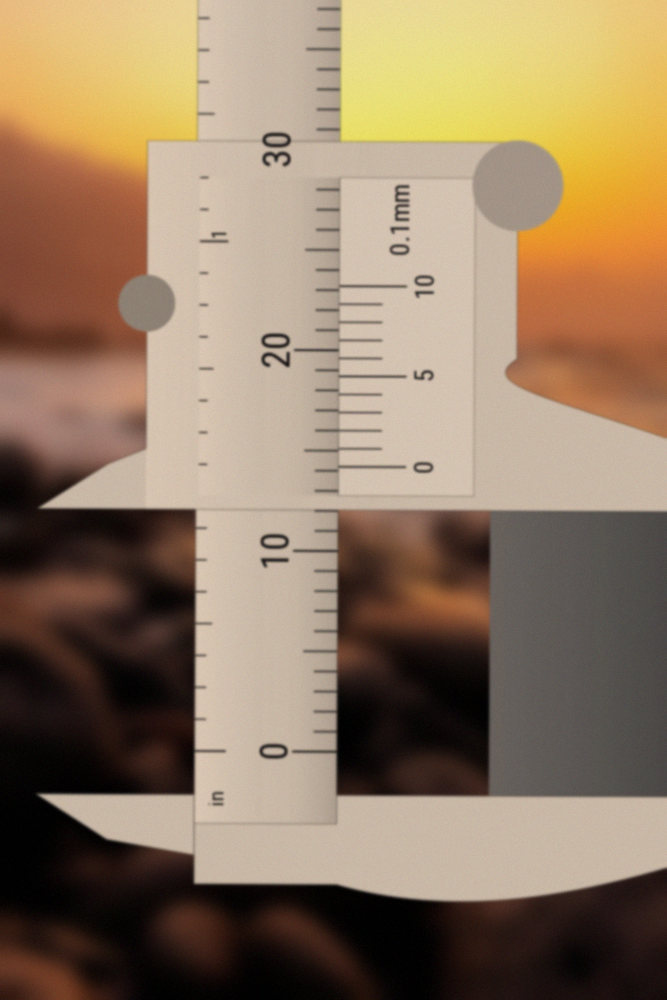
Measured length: 14.2 mm
